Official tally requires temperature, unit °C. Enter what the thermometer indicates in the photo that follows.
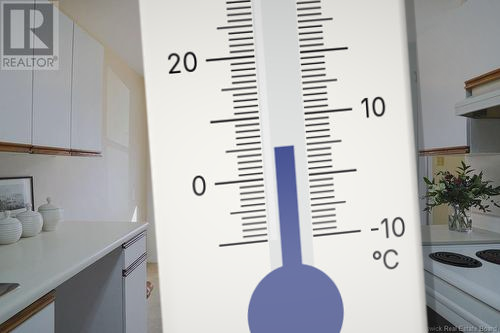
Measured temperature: 5 °C
